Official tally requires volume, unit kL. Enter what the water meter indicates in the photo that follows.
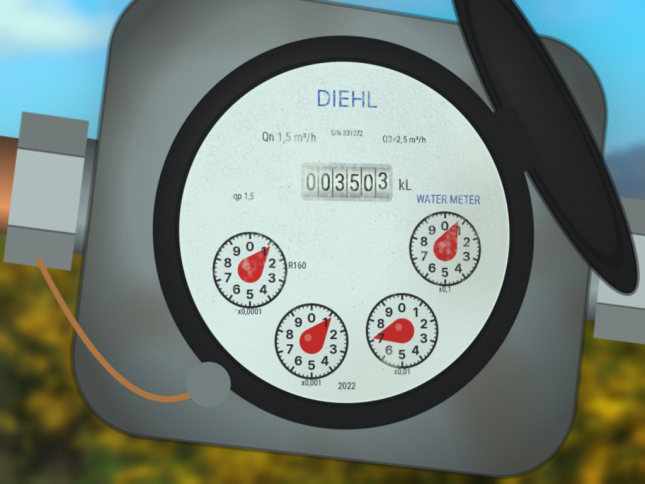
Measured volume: 3503.0711 kL
